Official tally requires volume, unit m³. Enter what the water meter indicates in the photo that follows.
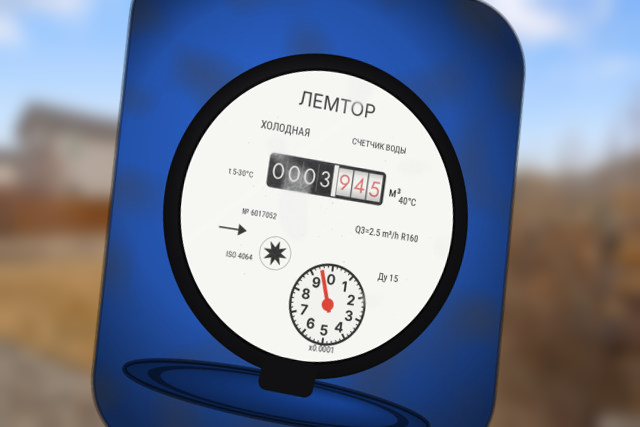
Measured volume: 3.9449 m³
